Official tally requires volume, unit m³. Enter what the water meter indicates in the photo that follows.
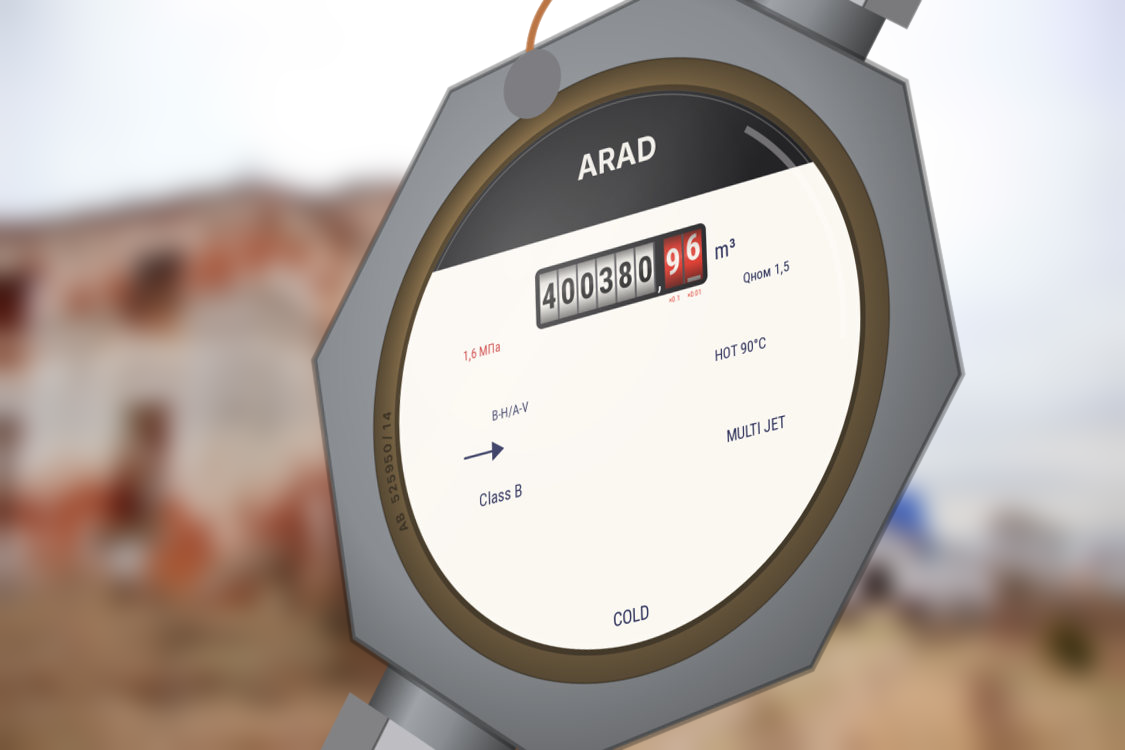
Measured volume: 400380.96 m³
